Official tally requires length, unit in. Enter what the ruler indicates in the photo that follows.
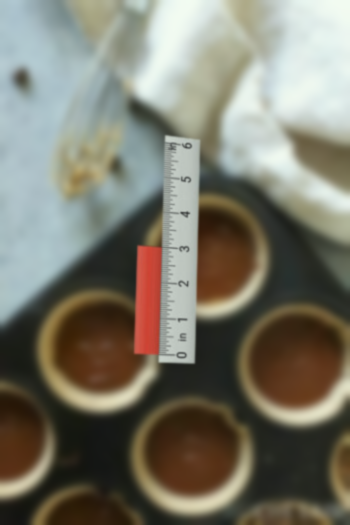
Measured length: 3 in
